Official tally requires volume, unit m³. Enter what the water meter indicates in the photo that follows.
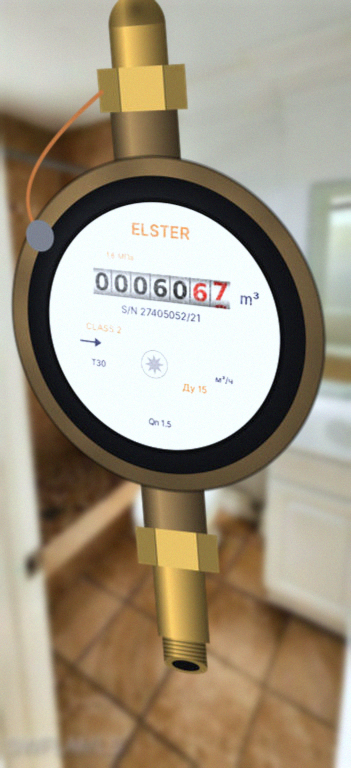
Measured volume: 60.67 m³
